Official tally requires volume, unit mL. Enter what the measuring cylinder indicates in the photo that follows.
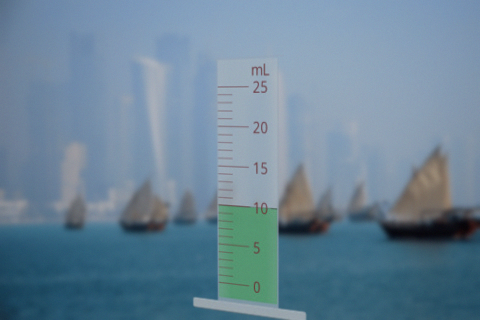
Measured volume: 10 mL
